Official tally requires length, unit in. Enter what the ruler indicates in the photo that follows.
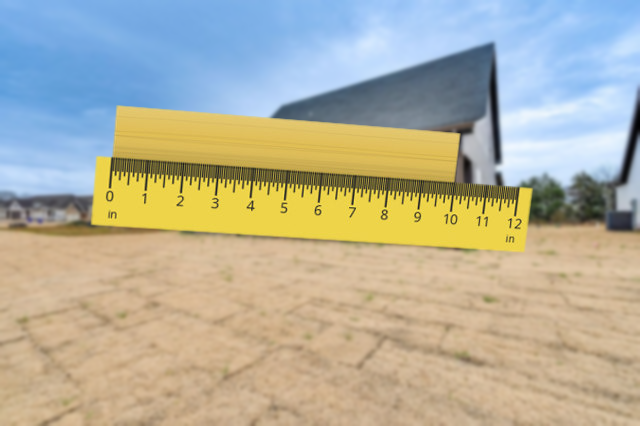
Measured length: 10 in
